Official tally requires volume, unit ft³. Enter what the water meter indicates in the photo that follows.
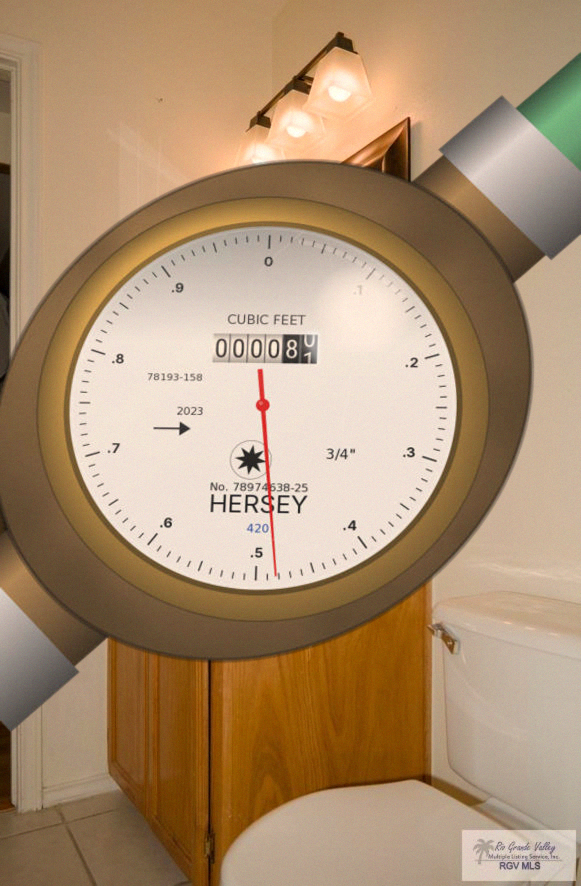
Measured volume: 80.48 ft³
